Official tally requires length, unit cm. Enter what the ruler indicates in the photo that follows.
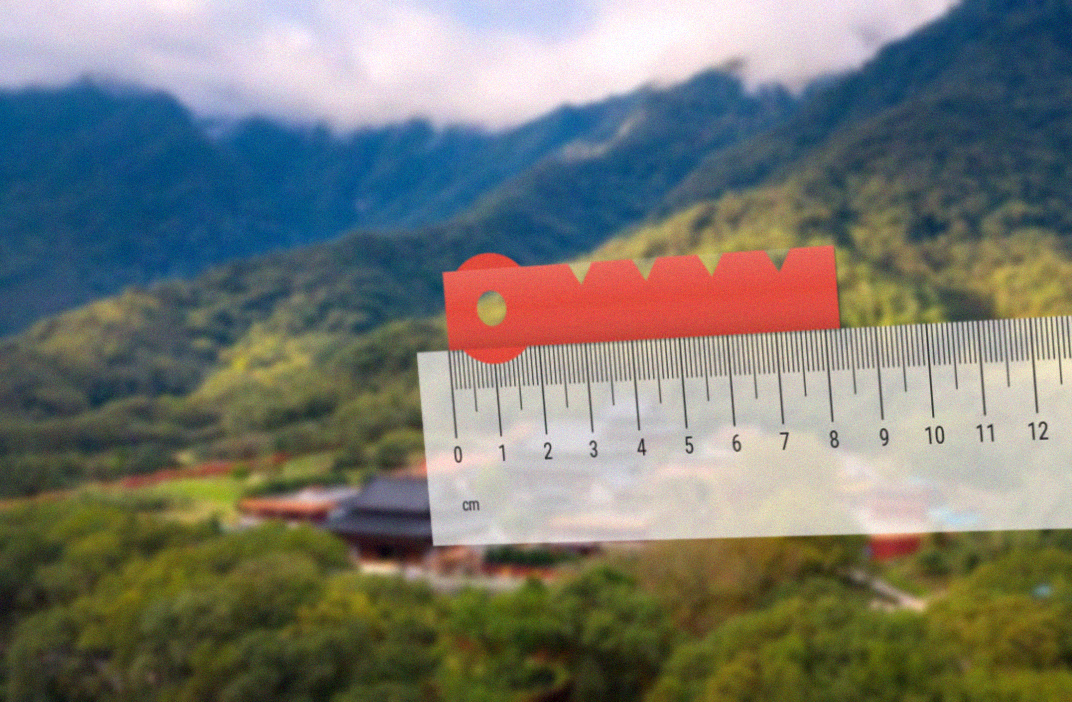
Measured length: 8.3 cm
